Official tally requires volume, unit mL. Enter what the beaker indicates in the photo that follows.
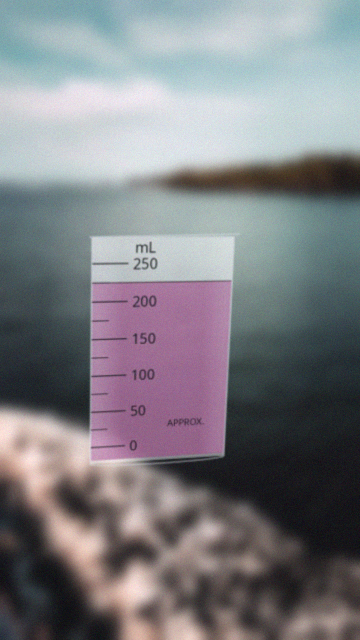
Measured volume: 225 mL
